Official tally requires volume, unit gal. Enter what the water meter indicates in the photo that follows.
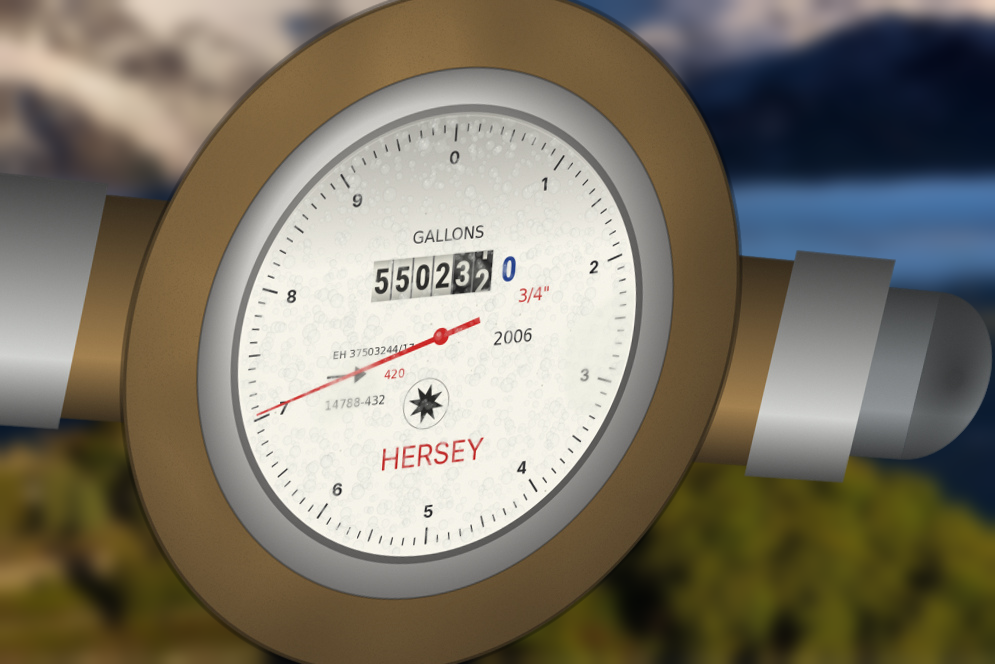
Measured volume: 5502317.0 gal
